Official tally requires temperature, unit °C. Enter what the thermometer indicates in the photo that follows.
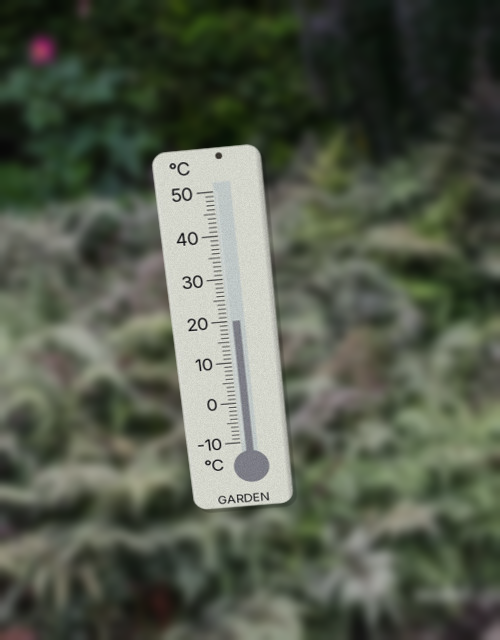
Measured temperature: 20 °C
